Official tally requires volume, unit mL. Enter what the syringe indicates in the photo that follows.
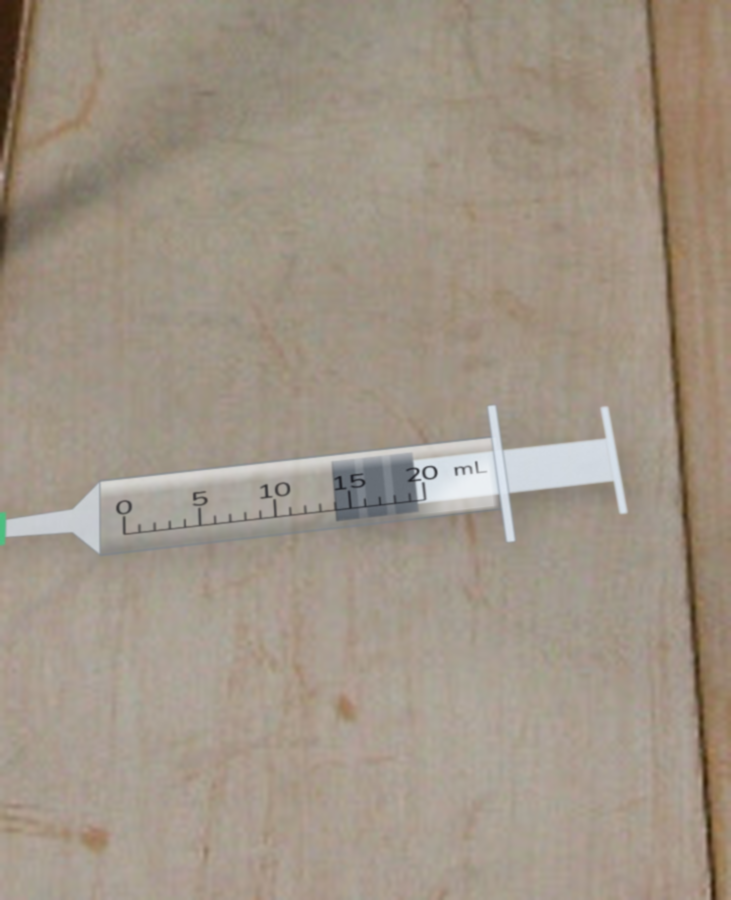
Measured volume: 14 mL
